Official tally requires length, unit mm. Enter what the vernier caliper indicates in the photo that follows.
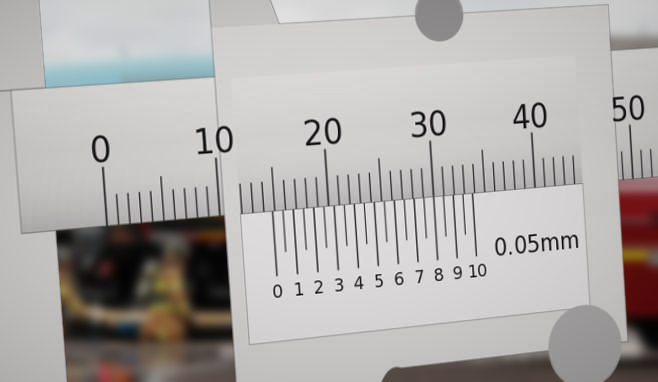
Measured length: 14.8 mm
